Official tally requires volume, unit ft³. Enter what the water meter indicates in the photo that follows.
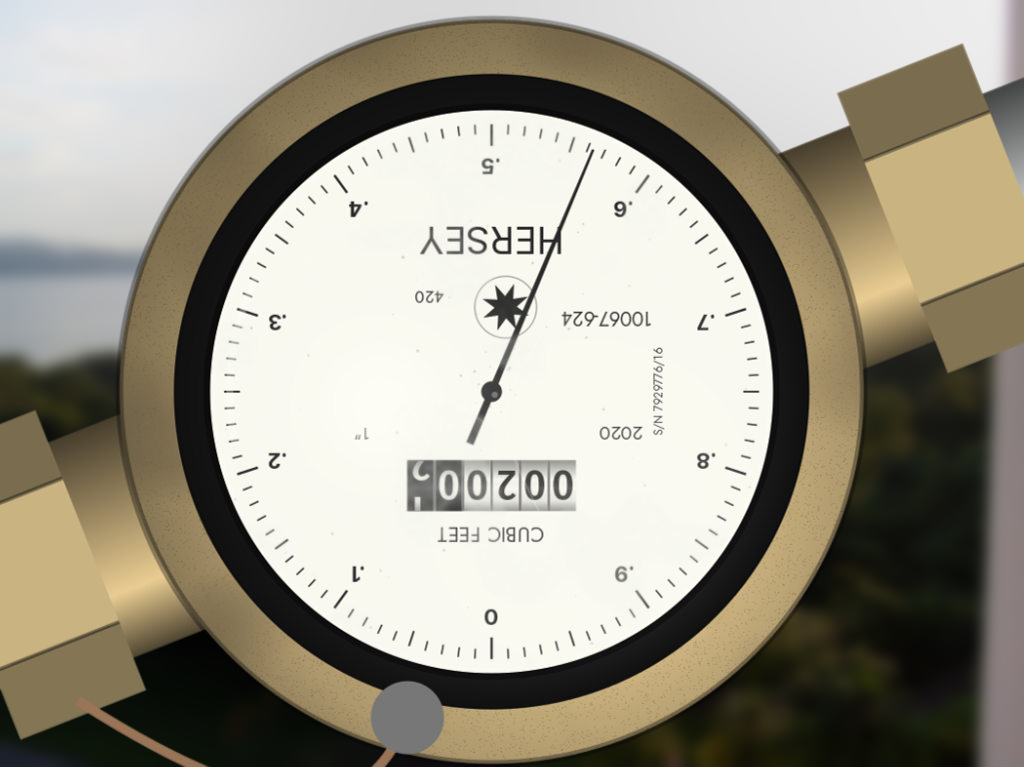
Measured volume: 2001.56 ft³
